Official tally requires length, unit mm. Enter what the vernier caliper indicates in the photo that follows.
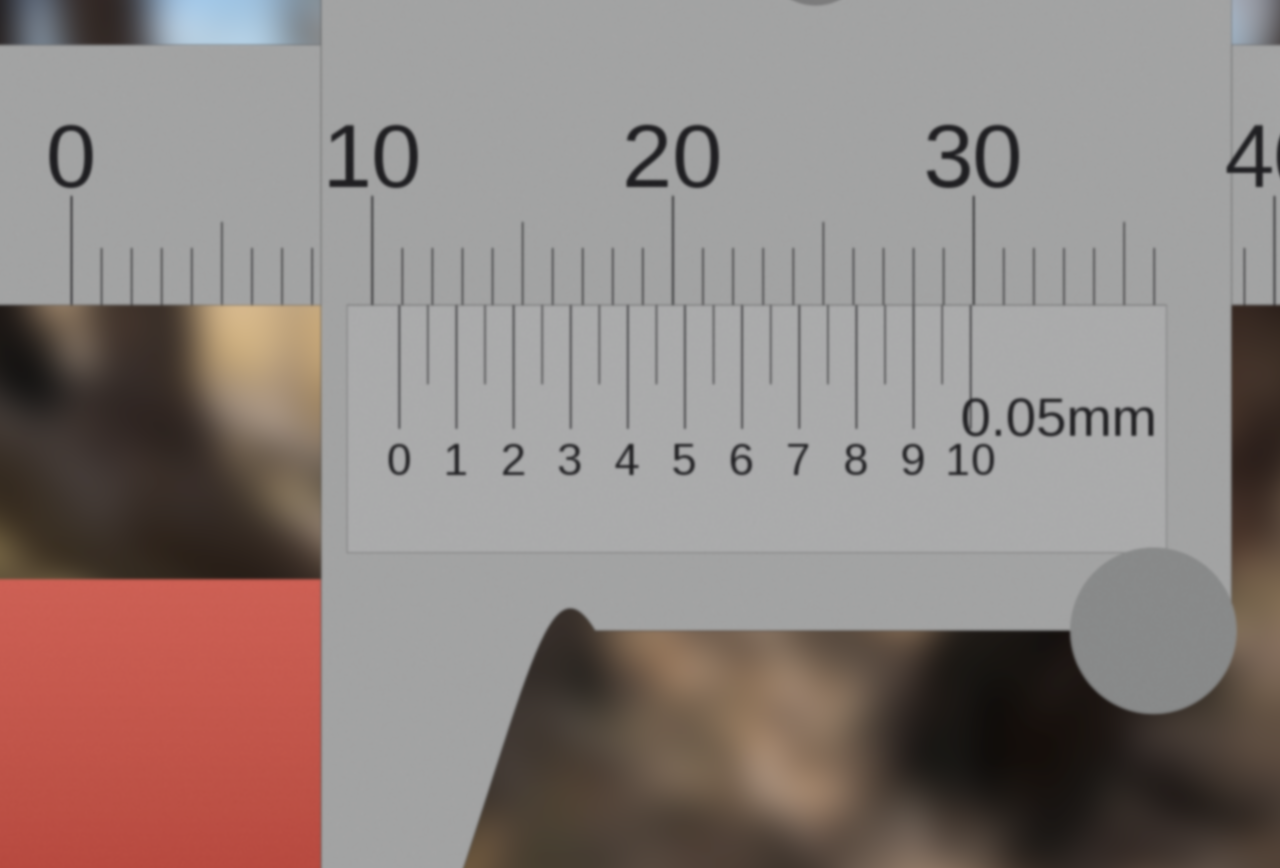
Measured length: 10.9 mm
